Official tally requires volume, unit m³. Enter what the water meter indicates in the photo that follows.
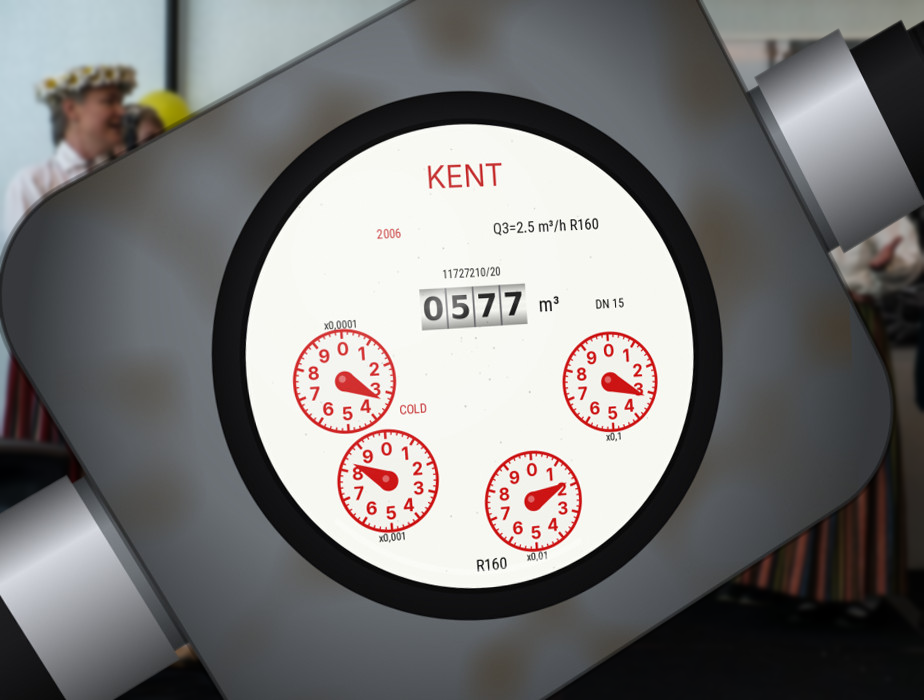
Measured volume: 577.3183 m³
